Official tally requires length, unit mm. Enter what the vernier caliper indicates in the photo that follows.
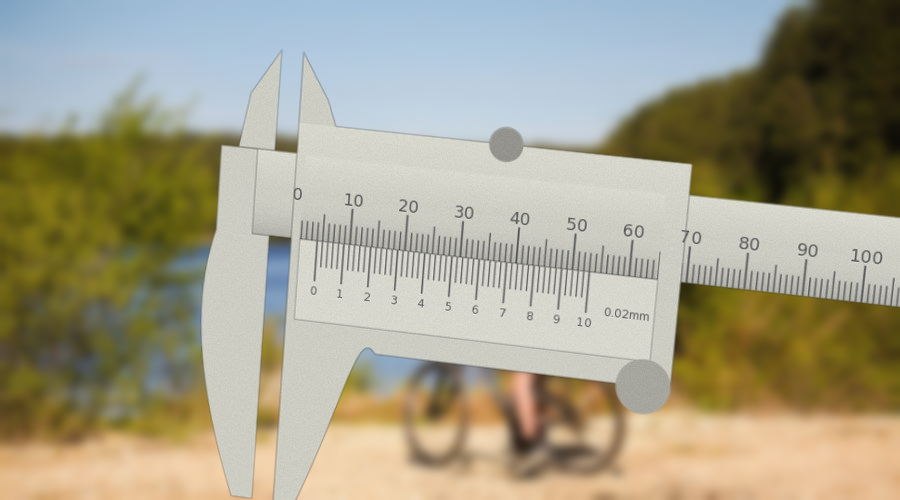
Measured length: 4.0 mm
